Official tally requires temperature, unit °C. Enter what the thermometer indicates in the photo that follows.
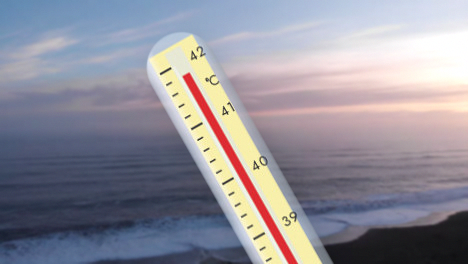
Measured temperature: 41.8 °C
